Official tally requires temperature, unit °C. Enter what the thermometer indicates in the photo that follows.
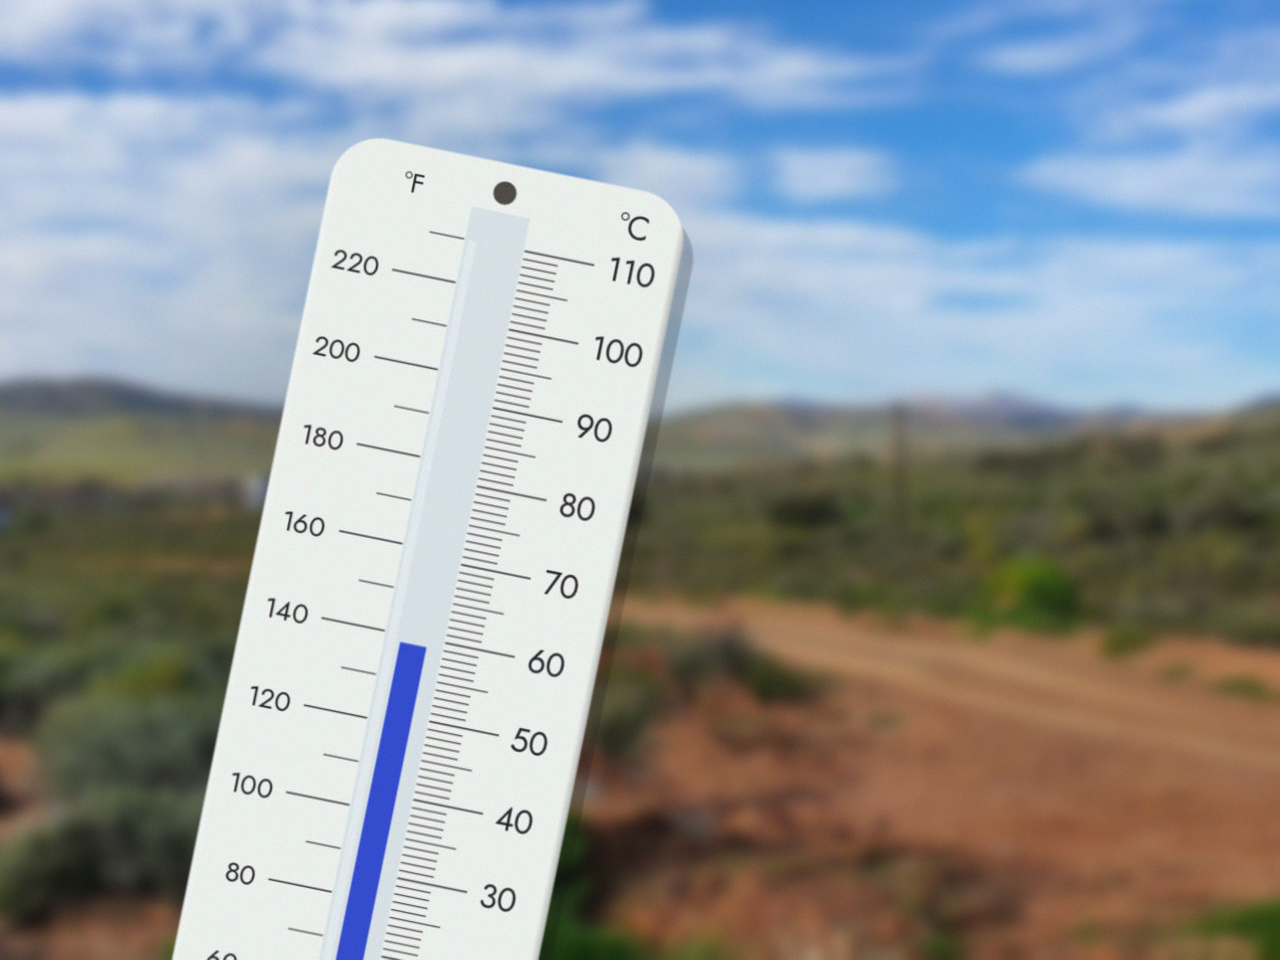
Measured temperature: 59 °C
